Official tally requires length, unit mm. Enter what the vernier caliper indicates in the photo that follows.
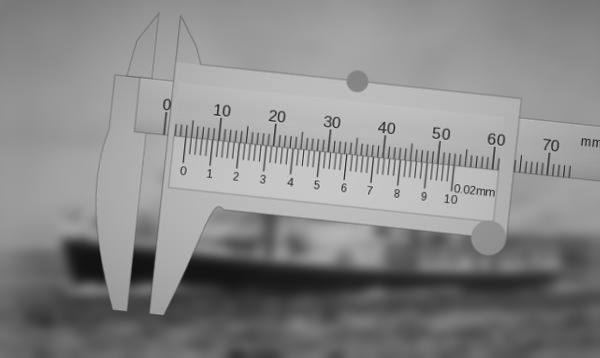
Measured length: 4.0 mm
